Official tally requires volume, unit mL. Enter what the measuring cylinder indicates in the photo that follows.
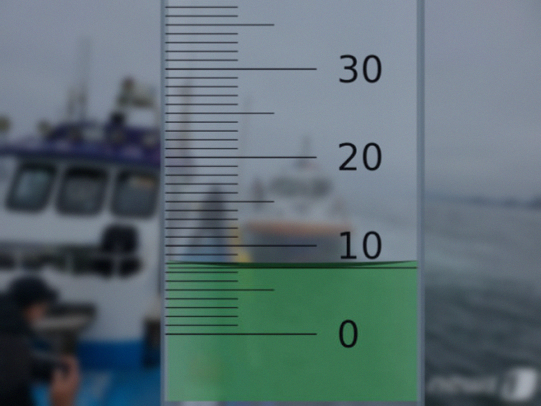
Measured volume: 7.5 mL
